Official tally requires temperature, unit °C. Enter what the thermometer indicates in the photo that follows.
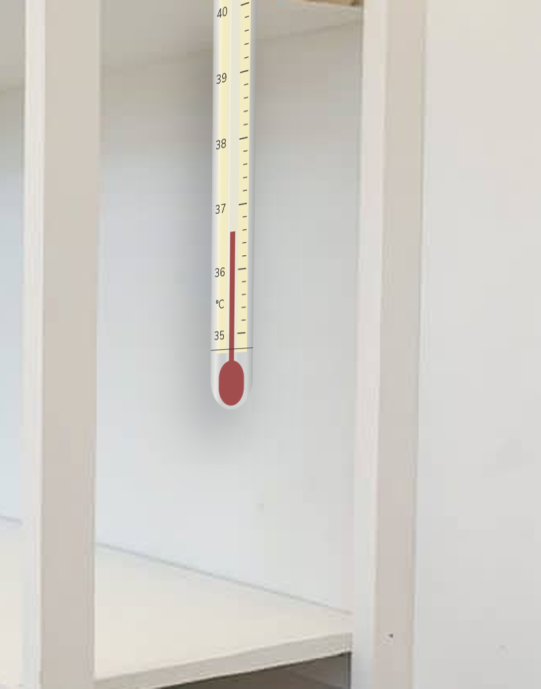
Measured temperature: 36.6 °C
